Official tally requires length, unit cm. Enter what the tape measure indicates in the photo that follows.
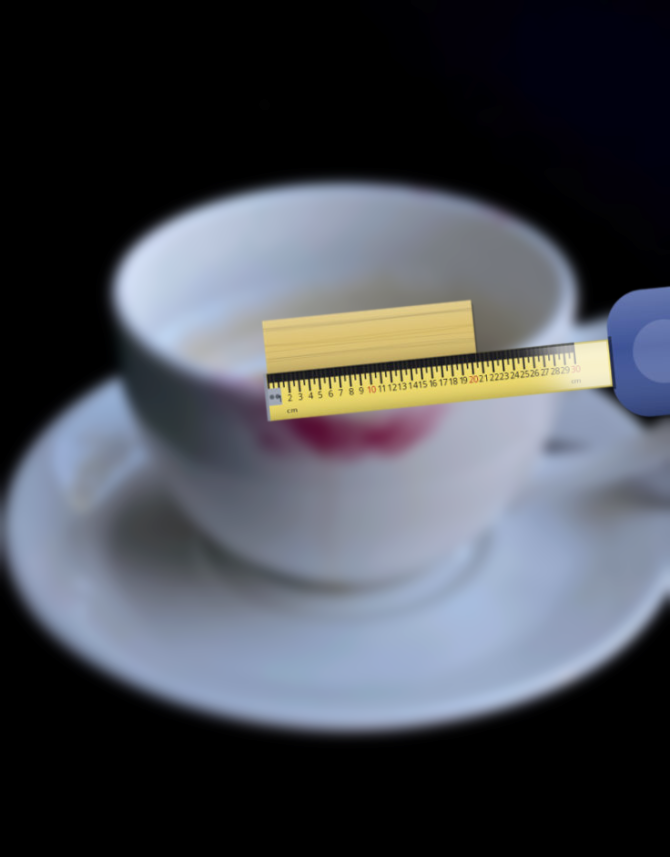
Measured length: 20.5 cm
